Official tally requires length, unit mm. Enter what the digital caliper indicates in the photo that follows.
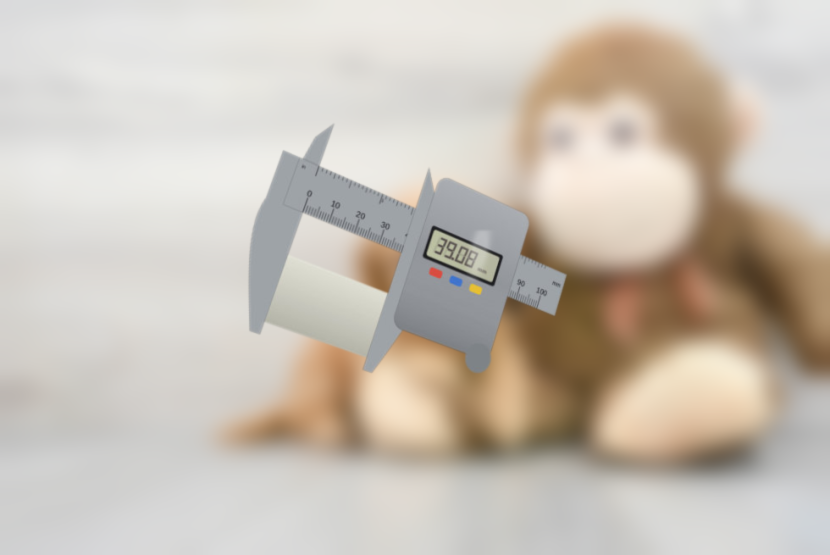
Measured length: 39.08 mm
